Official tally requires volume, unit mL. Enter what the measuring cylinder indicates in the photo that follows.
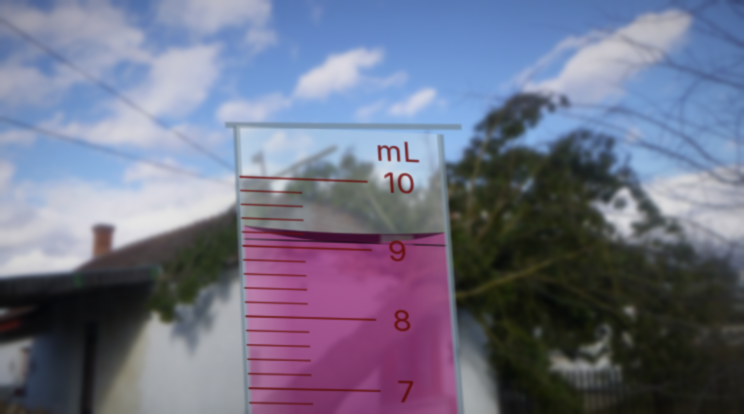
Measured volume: 9.1 mL
